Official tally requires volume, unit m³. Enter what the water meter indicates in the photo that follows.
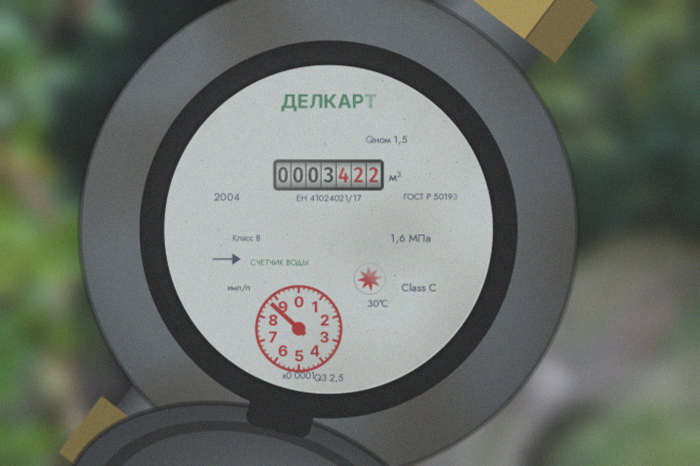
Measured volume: 3.4228 m³
